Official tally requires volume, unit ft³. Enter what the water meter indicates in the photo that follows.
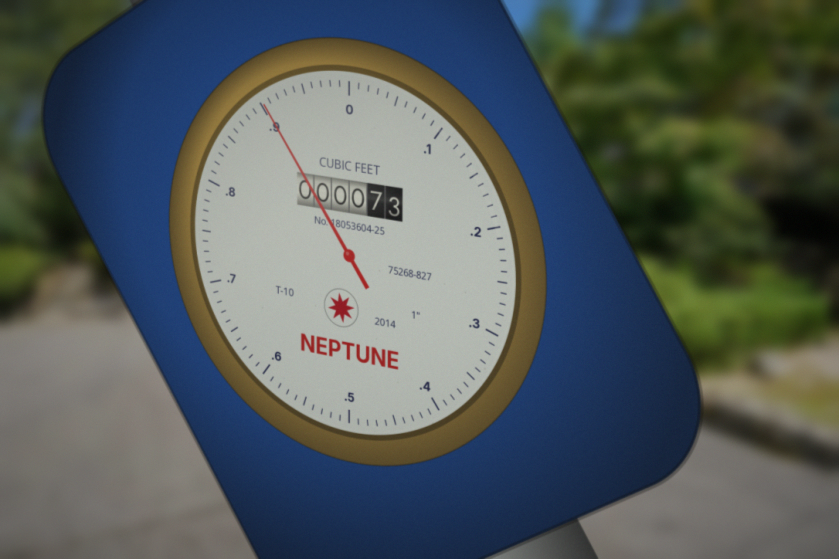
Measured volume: 72.90 ft³
